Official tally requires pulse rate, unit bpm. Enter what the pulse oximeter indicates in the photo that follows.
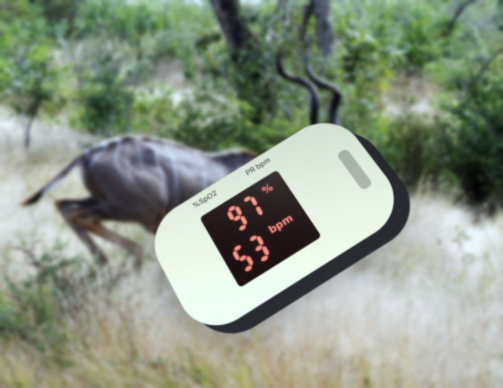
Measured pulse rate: 53 bpm
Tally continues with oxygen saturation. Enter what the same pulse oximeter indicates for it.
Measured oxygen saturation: 97 %
